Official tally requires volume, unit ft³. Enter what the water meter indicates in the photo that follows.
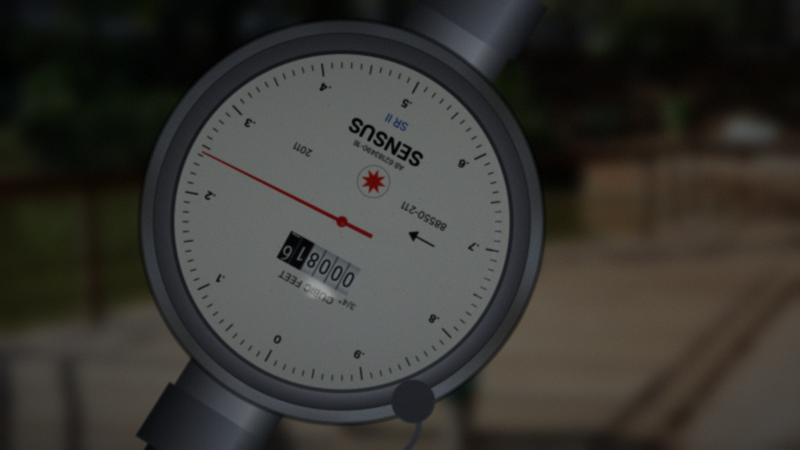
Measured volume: 816.24 ft³
